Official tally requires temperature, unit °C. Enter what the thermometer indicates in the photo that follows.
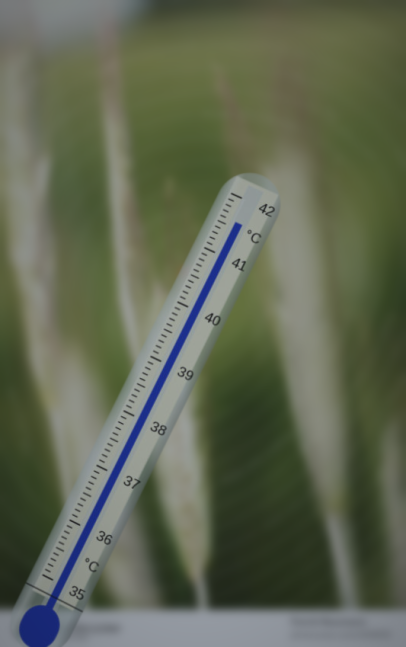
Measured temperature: 41.6 °C
